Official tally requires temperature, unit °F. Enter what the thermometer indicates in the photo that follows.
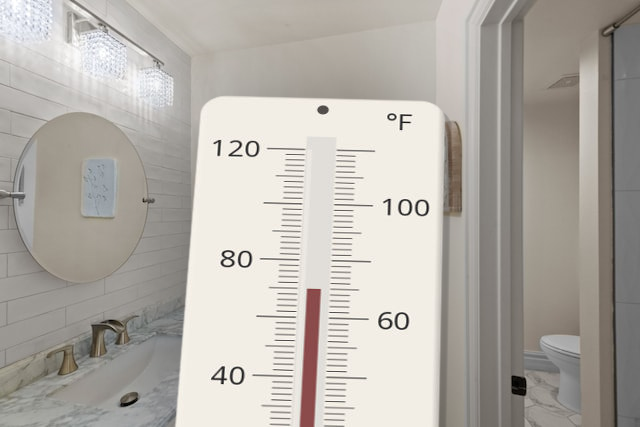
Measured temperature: 70 °F
